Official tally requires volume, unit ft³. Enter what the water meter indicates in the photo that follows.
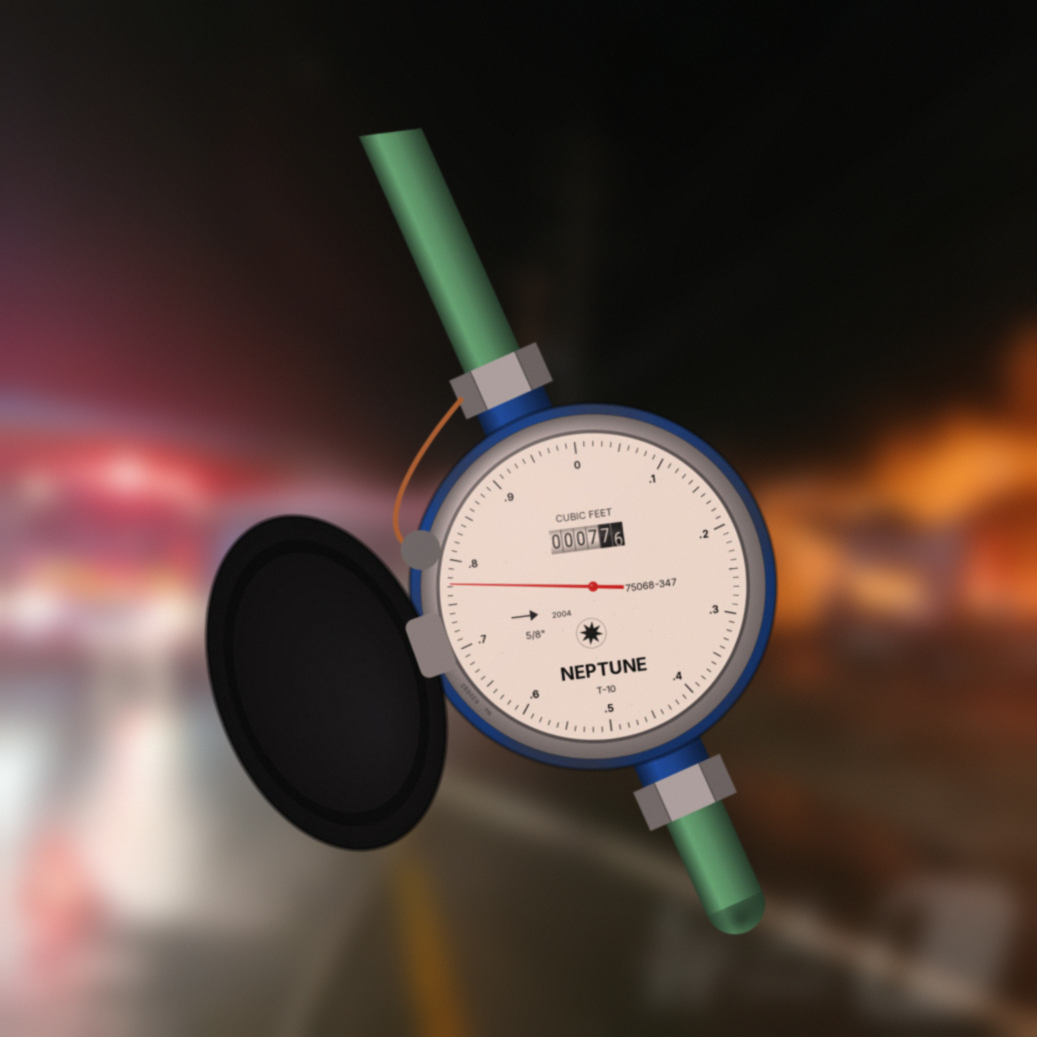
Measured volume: 775.77 ft³
